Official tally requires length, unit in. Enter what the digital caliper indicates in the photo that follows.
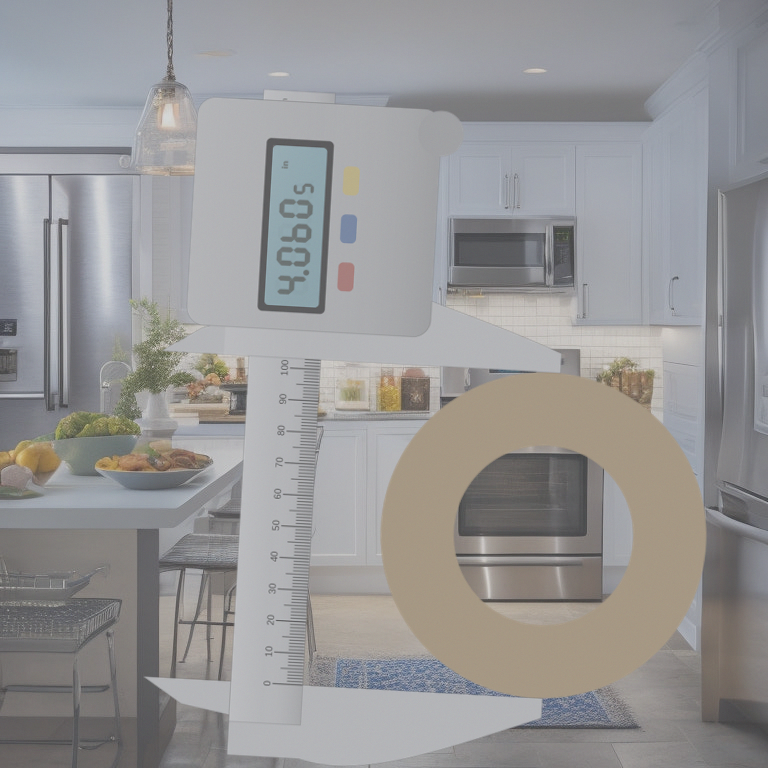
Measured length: 4.0605 in
